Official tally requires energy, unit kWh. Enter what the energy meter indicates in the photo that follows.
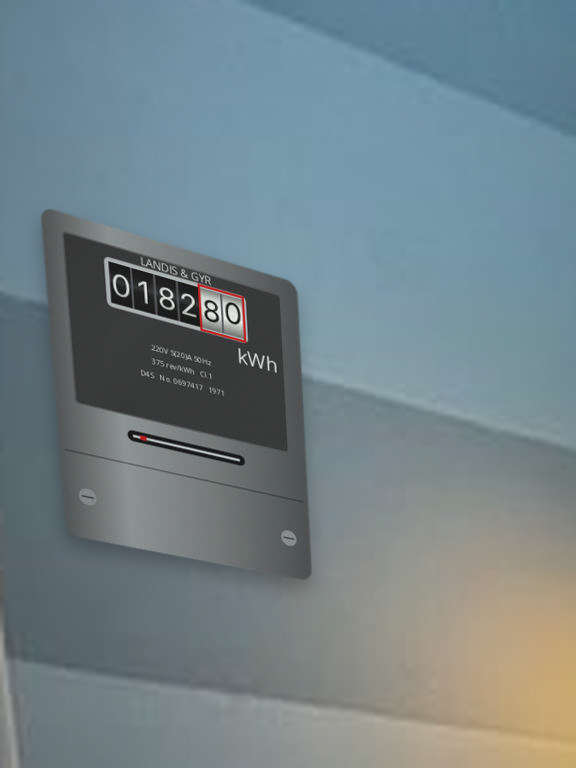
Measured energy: 182.80 kWh
